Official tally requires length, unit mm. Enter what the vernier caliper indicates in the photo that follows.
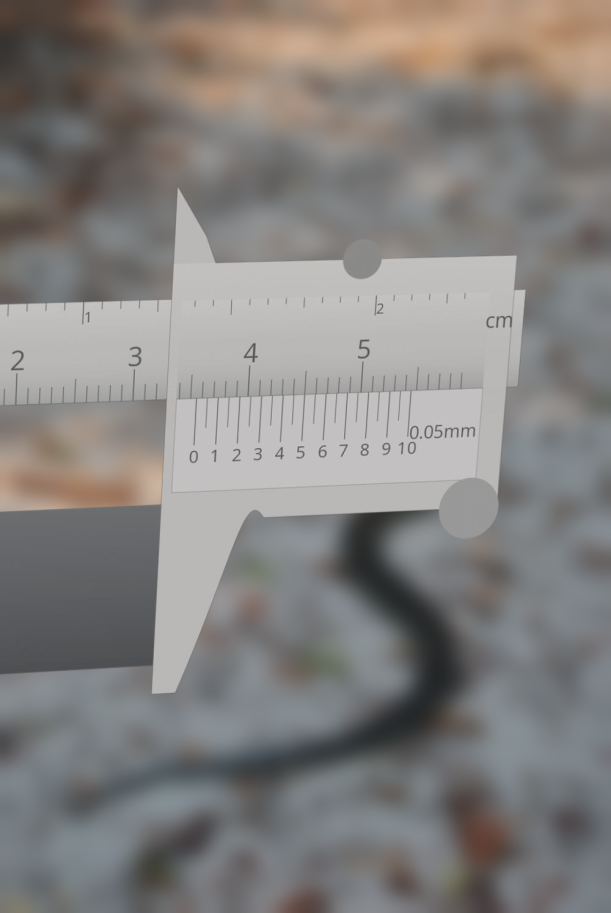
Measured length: 35.5 mm
